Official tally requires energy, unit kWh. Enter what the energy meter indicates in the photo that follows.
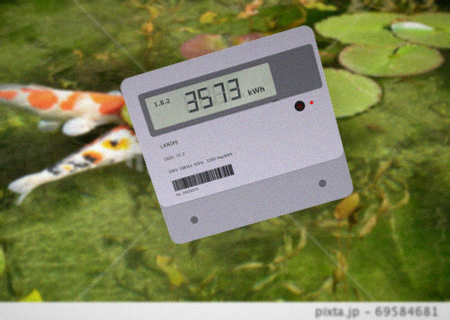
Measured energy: 3573 kWh
